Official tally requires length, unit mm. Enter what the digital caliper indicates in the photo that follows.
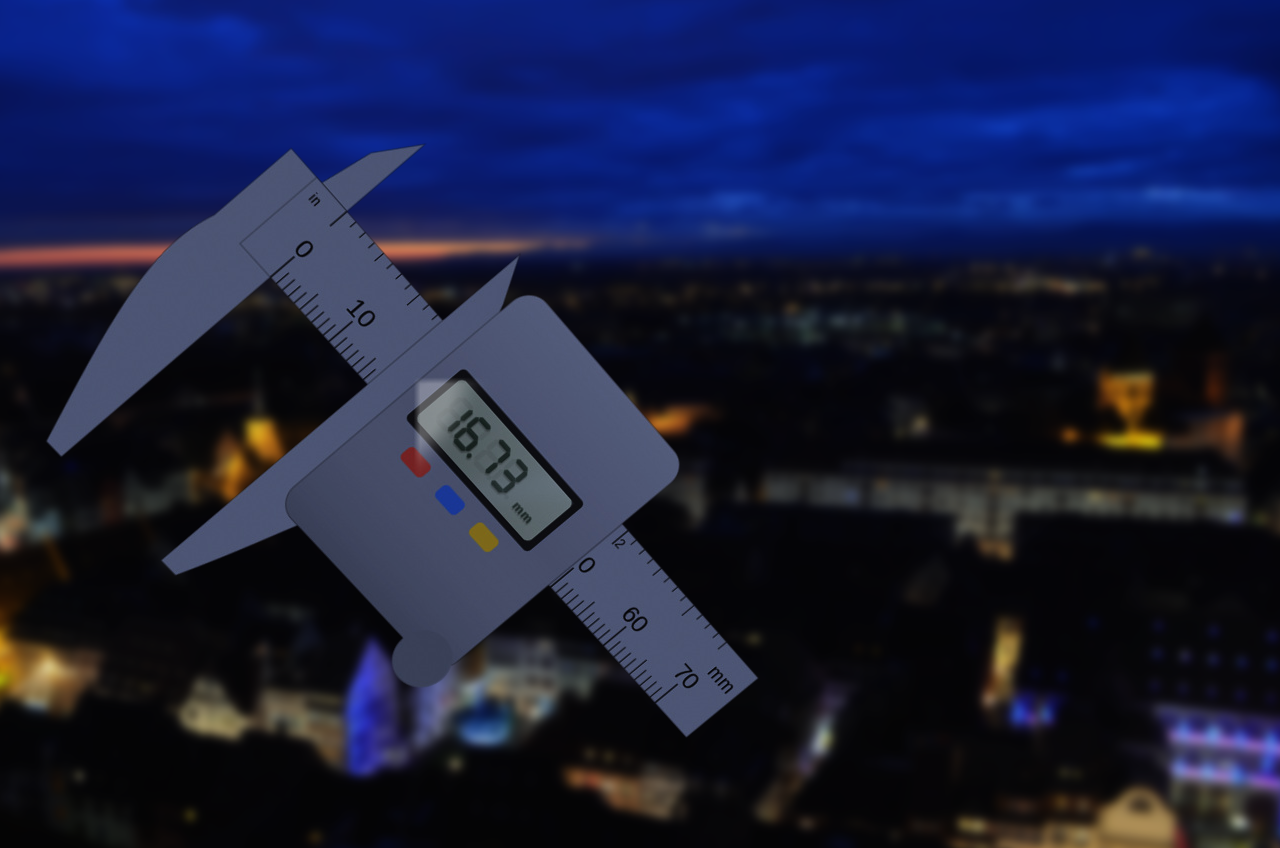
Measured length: 16.73 mm
